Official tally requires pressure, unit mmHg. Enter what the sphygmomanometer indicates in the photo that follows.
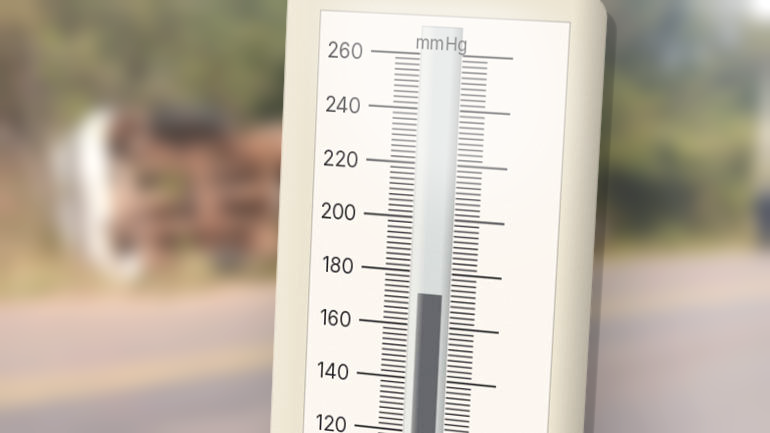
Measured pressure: 172 mmHg
